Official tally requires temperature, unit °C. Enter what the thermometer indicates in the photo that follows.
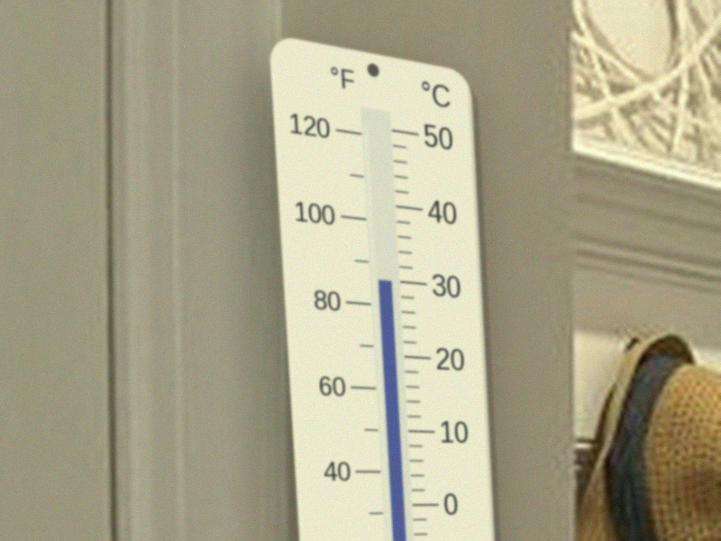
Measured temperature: 30 °C
